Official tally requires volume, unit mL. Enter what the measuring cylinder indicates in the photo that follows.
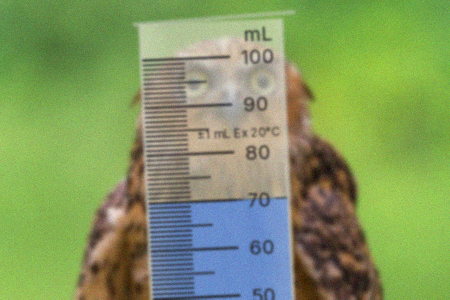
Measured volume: 70 mL
